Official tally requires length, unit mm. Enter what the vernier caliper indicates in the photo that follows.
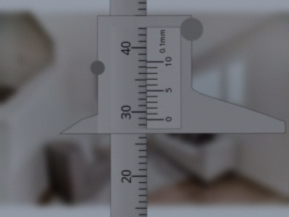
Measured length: 28.8 mm
